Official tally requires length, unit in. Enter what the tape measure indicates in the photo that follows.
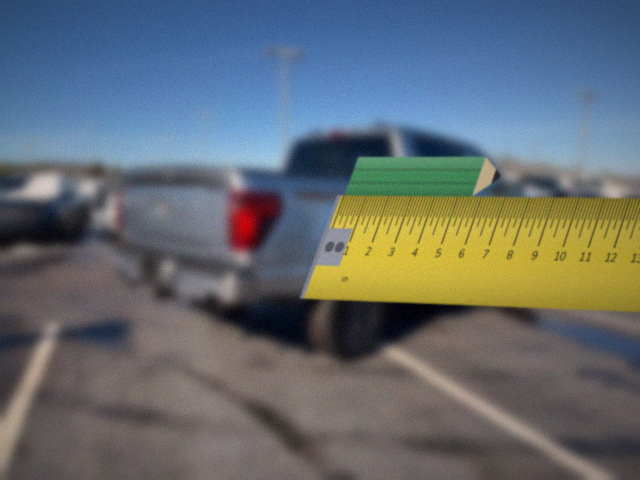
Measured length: 6.5 in
